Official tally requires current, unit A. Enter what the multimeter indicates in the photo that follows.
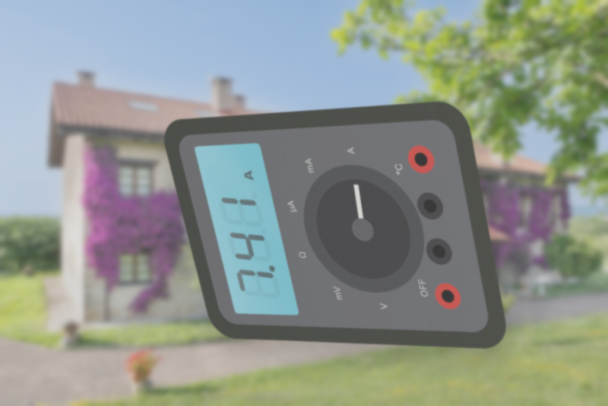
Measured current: 7.41 A
